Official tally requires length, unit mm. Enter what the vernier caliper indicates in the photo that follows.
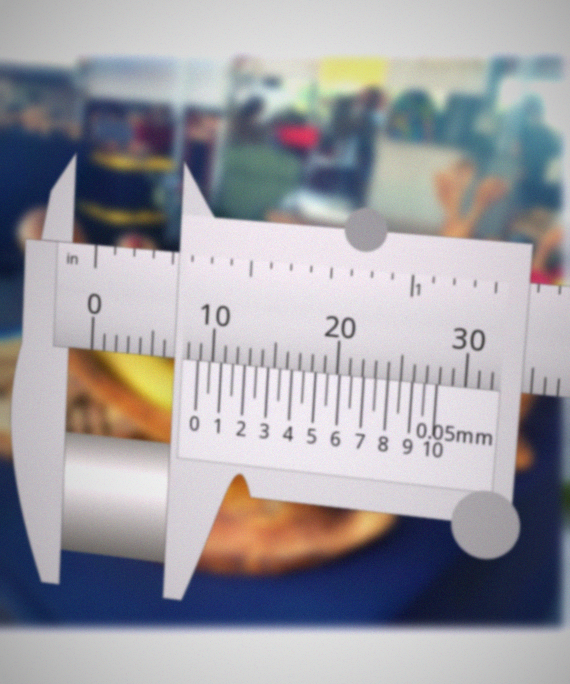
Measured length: 8.8 mm
